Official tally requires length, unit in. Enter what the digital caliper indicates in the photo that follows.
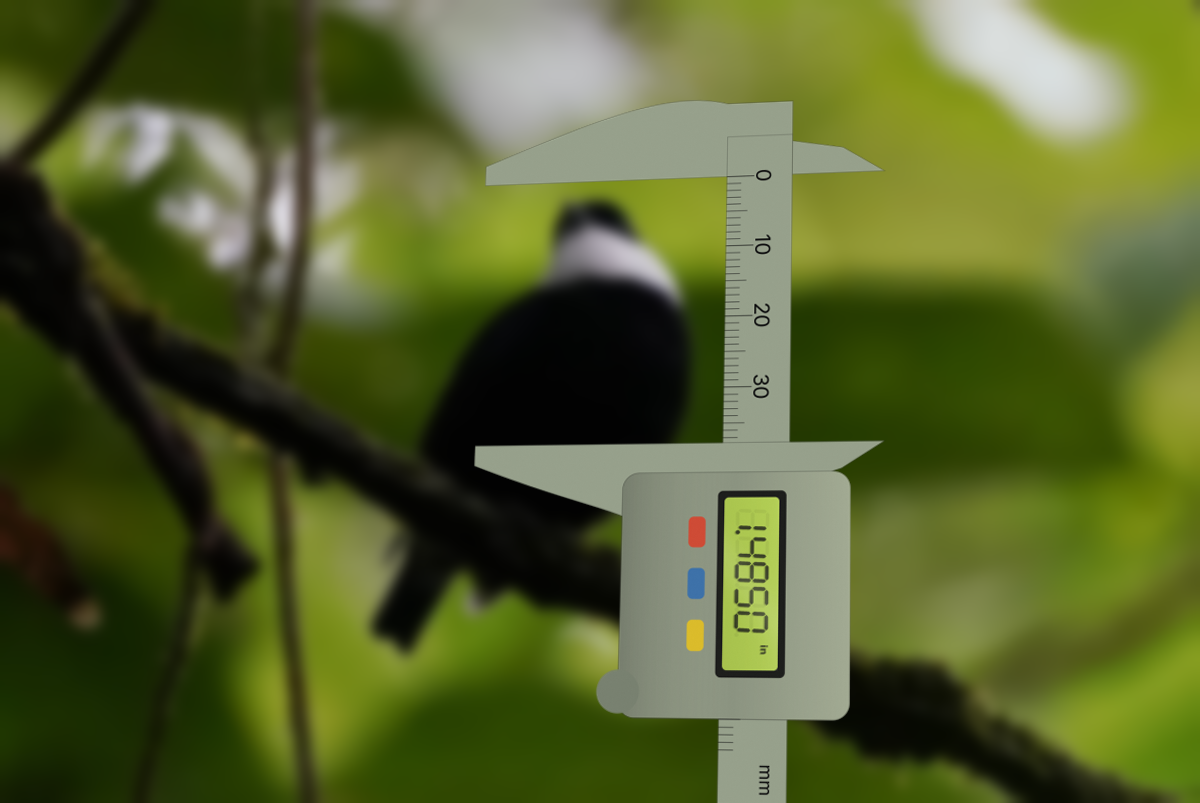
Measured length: 1.4850 in
